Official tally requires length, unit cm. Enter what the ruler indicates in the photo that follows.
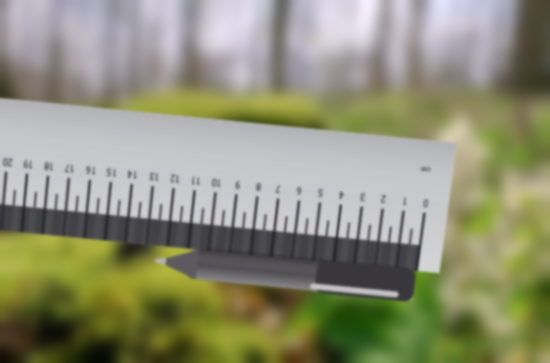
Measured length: 12.5 cm
